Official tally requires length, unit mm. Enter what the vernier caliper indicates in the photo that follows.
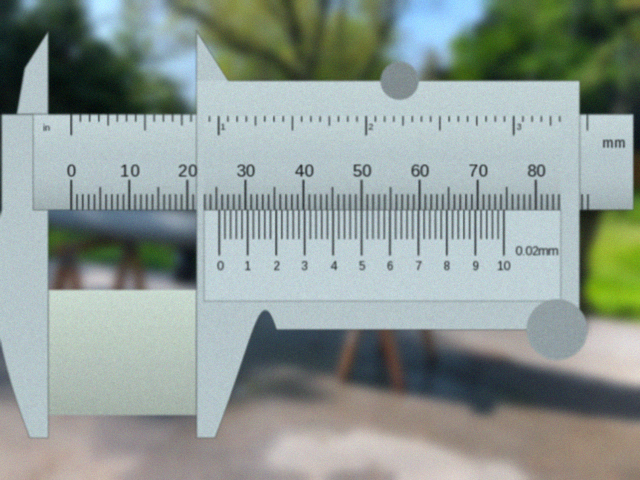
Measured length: 25.5 mm
